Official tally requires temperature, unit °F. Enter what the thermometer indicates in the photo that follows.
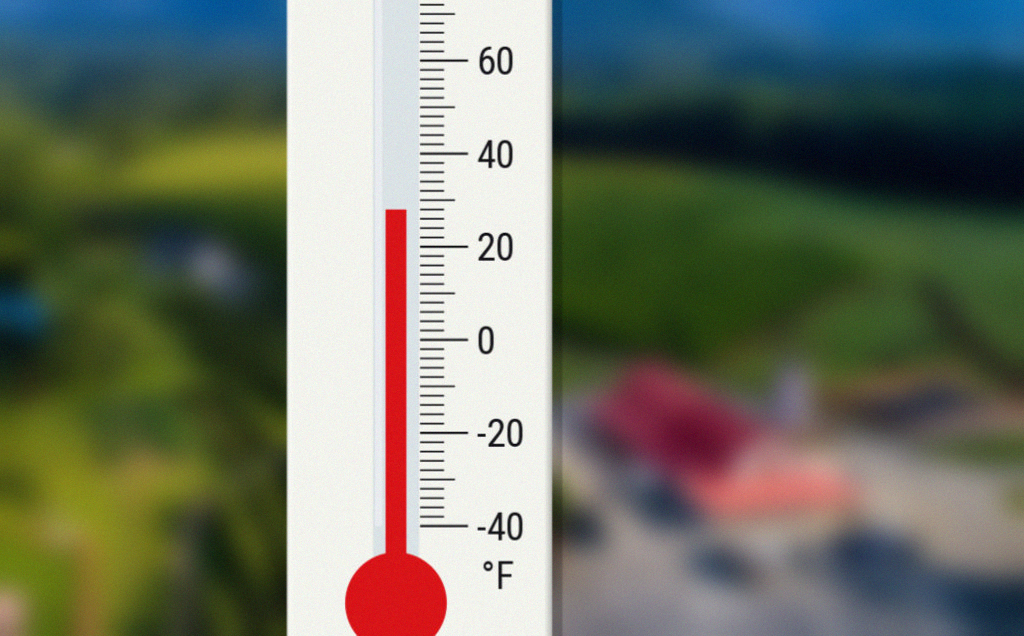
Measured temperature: 28 °F
